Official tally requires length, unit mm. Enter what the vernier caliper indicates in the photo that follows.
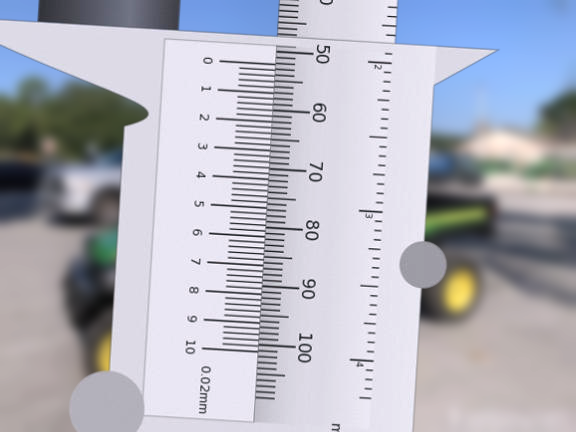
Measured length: 52.2 mm
